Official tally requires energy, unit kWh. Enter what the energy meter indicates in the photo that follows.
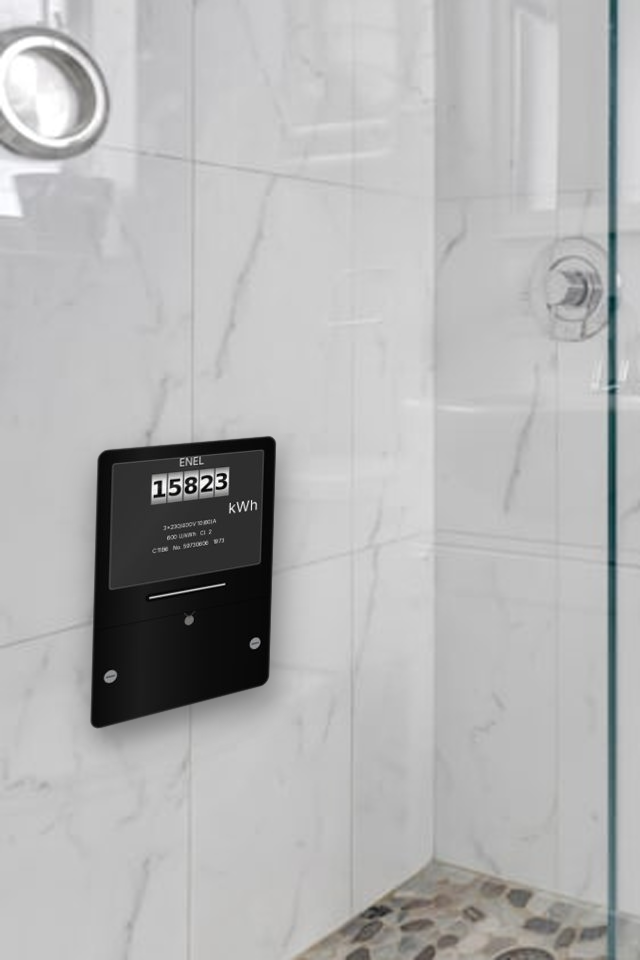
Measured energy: 15823 kWh
